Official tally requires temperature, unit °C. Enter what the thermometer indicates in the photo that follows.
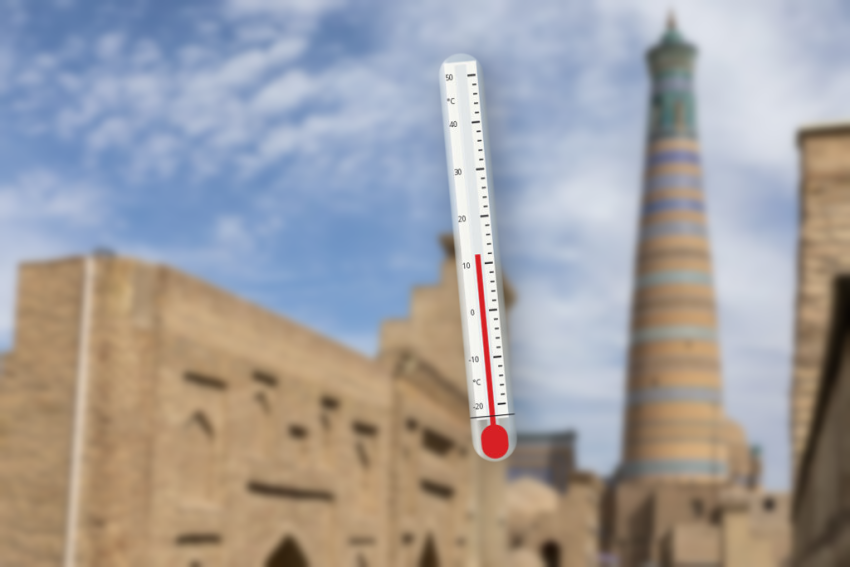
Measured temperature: 12 °C
